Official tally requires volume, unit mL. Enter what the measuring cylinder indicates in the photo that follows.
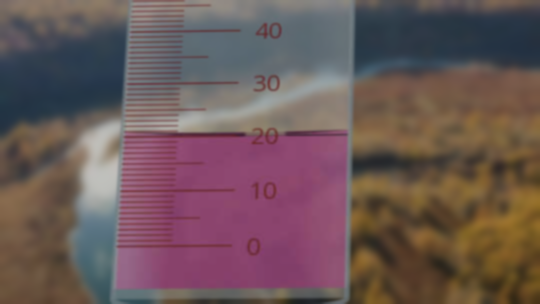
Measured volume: 20 mL
